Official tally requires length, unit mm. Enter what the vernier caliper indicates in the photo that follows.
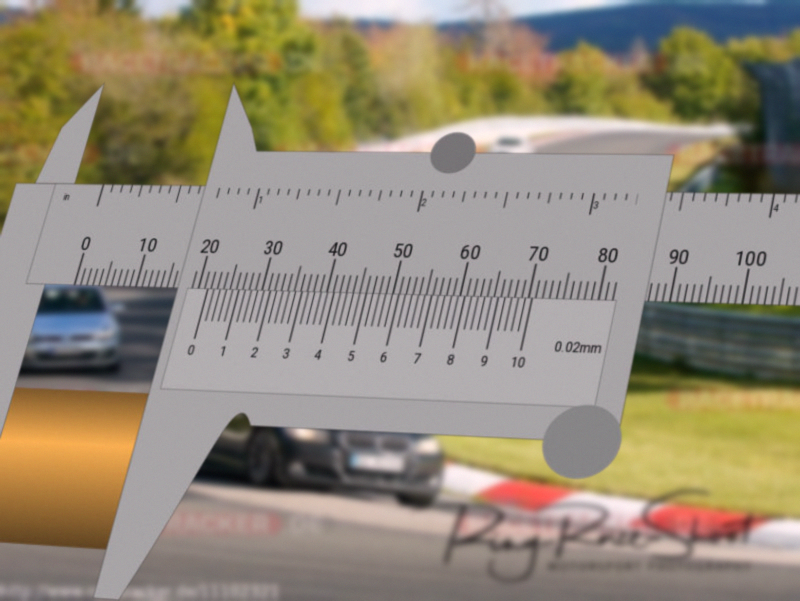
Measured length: 21.5 mm
